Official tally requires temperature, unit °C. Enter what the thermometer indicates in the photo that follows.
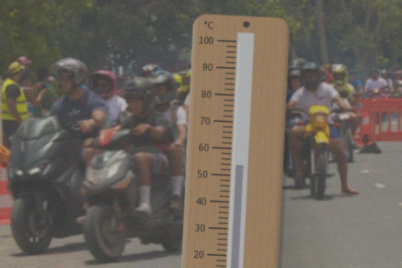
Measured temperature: 54 °C
